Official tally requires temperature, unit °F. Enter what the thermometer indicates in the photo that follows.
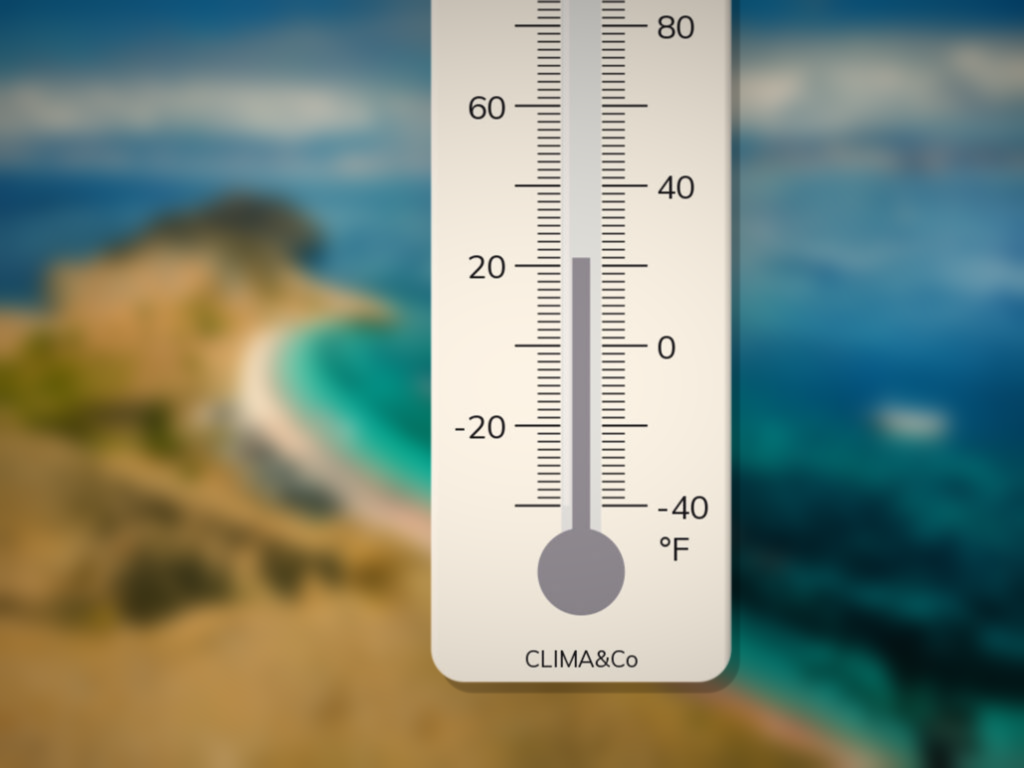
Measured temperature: 22 °F
